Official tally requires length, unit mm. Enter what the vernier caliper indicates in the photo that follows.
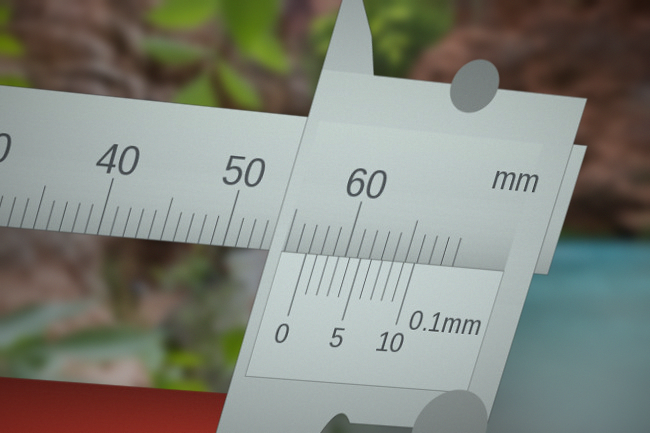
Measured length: 56.8 mm
